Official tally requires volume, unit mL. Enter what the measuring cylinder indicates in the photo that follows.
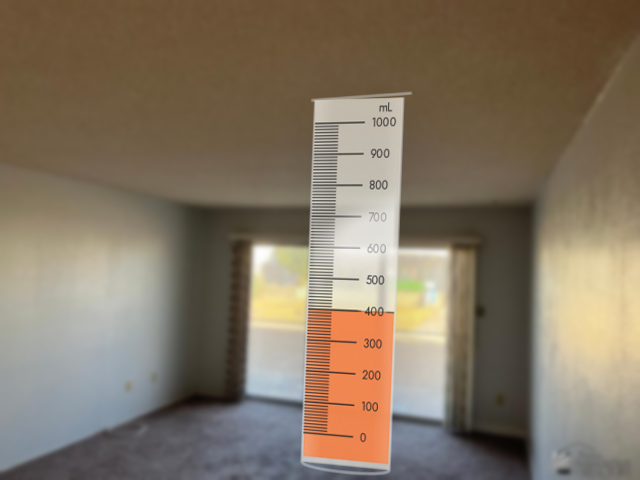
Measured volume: 400 mL
